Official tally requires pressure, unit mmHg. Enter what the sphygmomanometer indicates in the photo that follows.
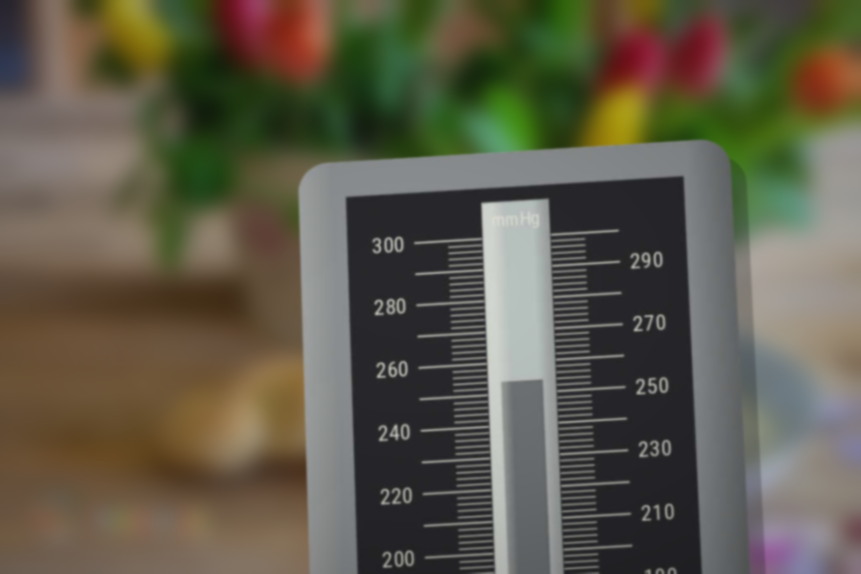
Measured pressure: 254 mmHg
